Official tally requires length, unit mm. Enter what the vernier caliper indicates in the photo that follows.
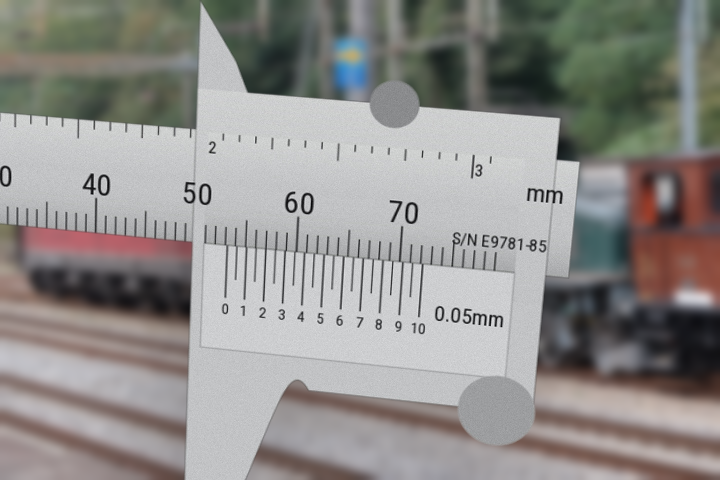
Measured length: 53.2 mm
